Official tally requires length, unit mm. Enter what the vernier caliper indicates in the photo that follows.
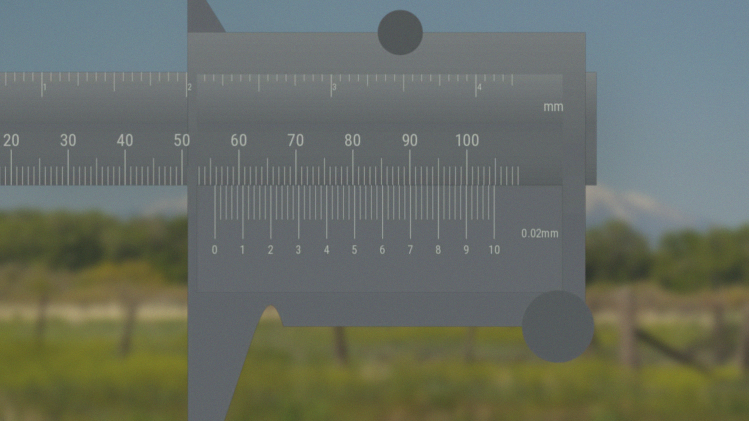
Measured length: 55.8 mm
